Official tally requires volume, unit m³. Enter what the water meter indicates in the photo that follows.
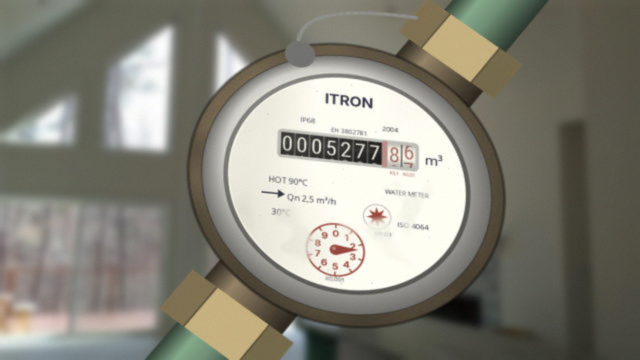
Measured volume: 5277.862 m³
